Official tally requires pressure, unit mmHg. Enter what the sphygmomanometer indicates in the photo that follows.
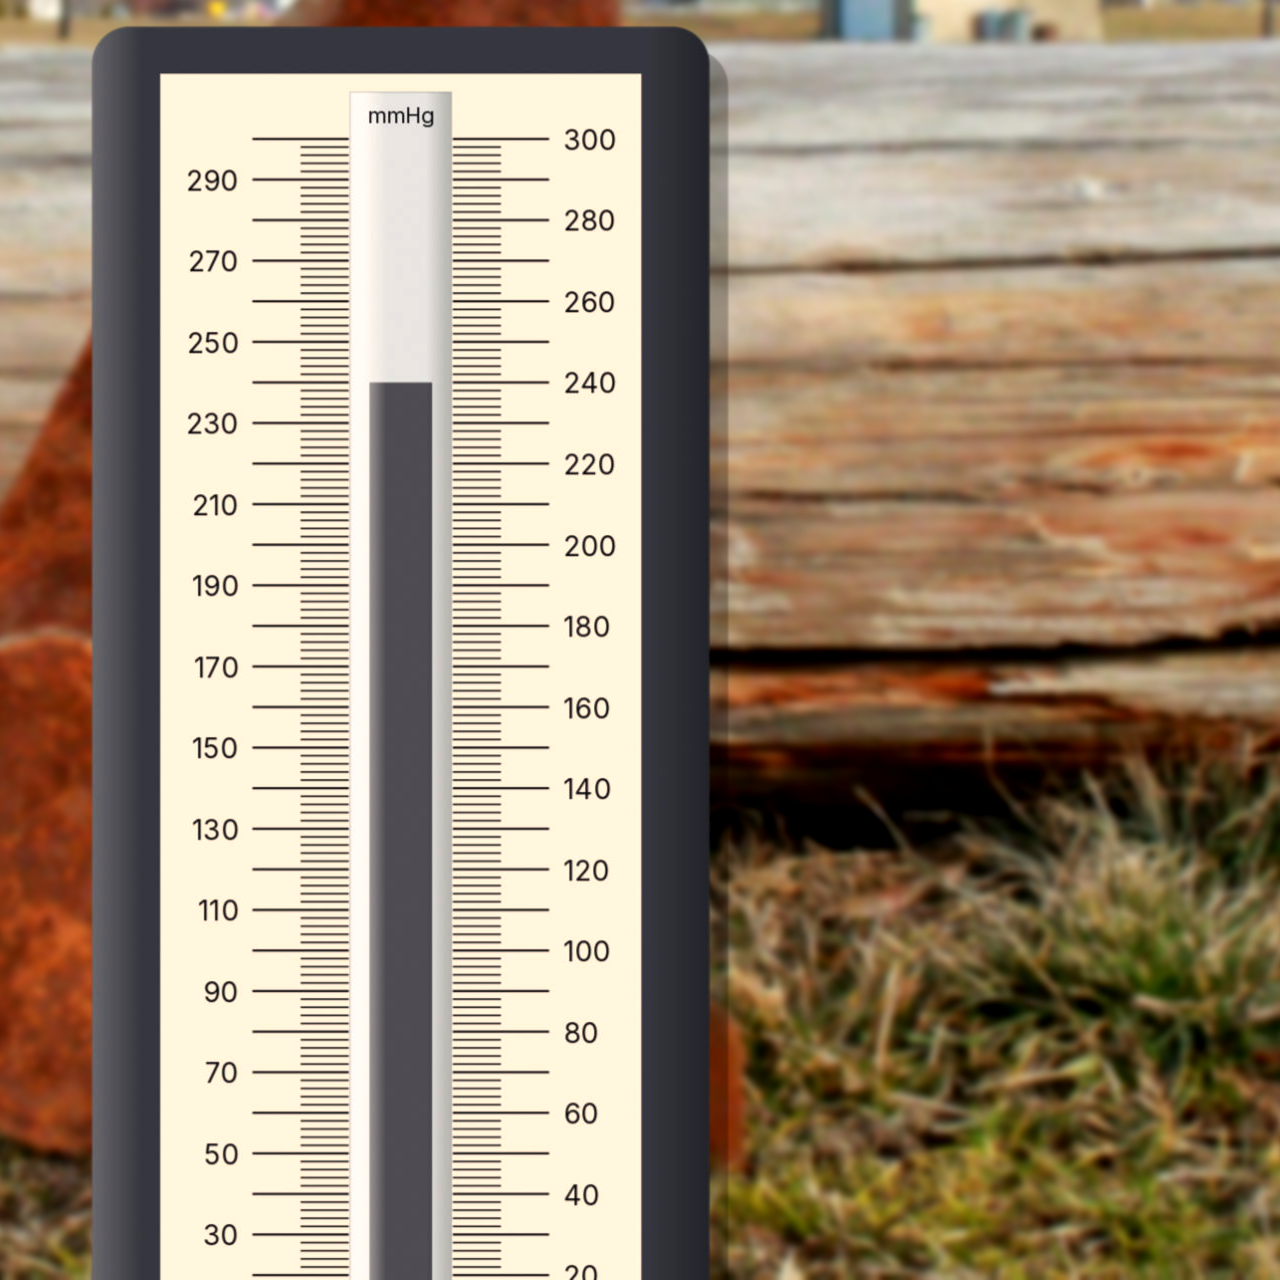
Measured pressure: 240 mmHg
